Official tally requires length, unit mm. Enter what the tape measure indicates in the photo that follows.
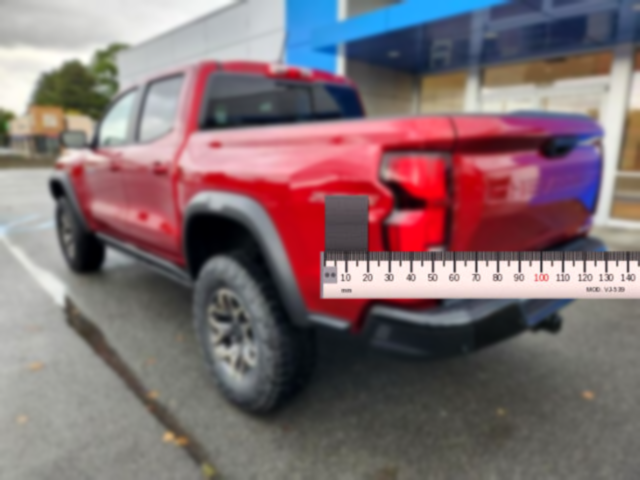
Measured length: 20 mm
